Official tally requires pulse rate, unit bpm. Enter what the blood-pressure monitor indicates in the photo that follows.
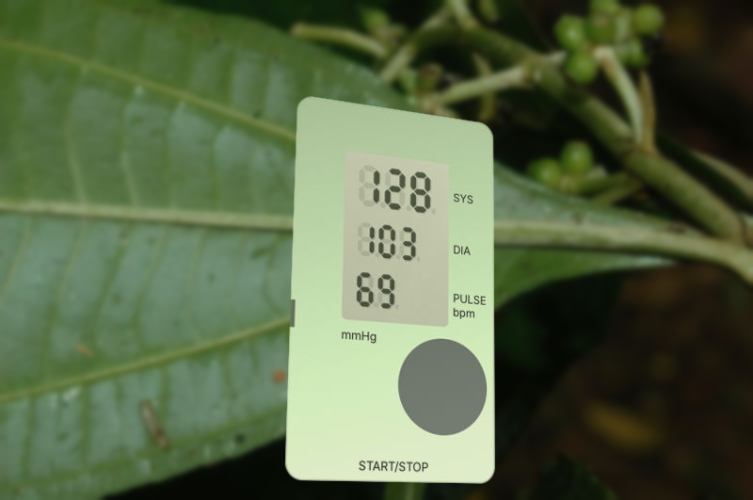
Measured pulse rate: 69 bpm
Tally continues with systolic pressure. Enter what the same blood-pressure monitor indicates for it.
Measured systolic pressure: 128 mmHg
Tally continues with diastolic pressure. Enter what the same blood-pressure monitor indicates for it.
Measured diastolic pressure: 103 mmHg
